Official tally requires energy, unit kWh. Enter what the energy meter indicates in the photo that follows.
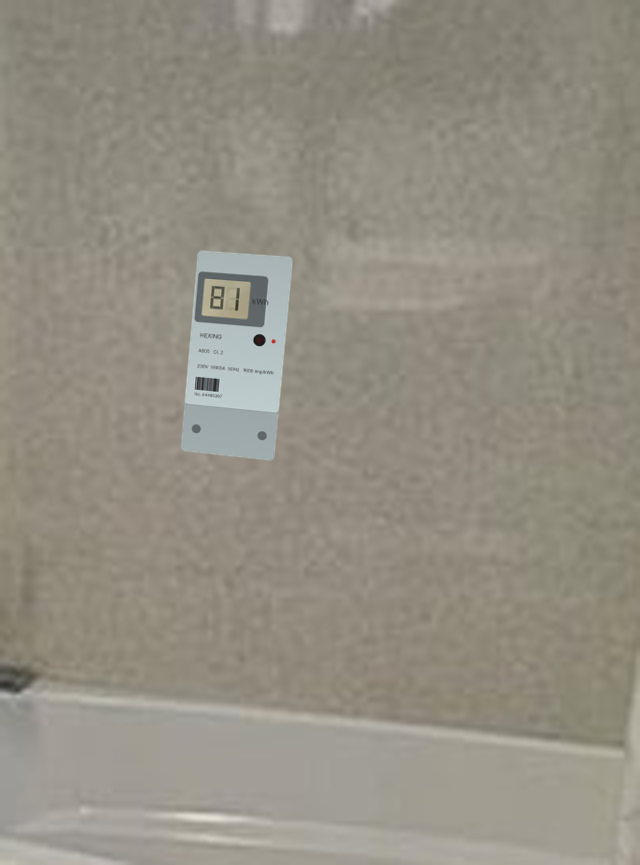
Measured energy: 81 kWh
